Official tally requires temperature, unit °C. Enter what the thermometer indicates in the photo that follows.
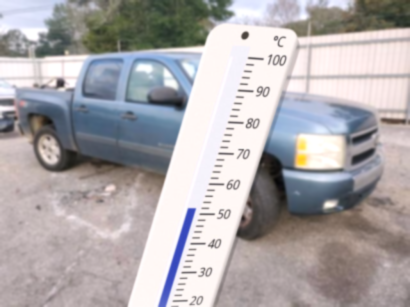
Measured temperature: 52 °C
